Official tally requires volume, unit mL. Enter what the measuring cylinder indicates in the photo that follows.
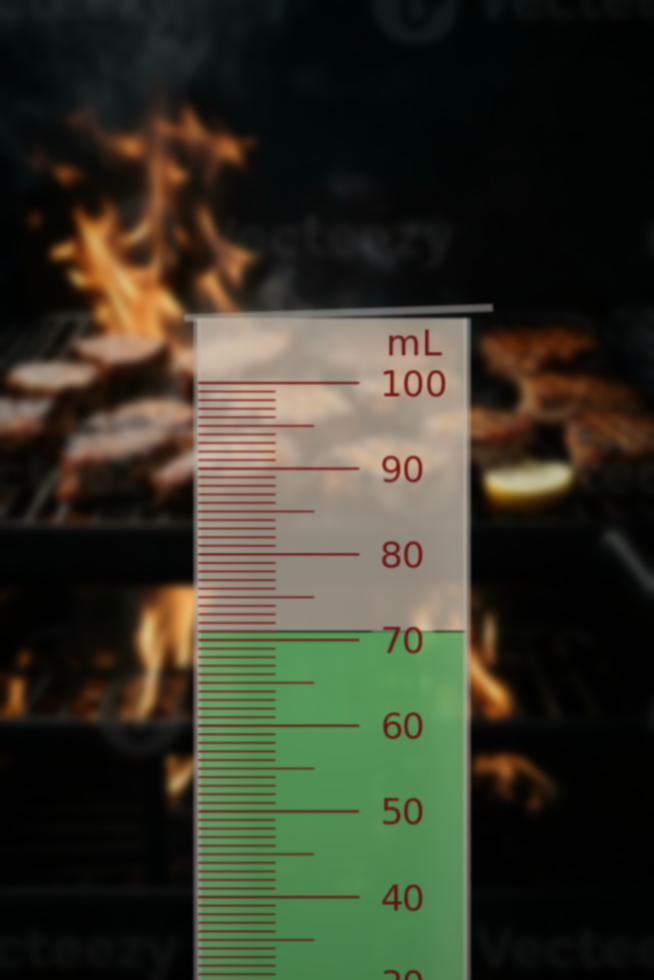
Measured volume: 71 mL
